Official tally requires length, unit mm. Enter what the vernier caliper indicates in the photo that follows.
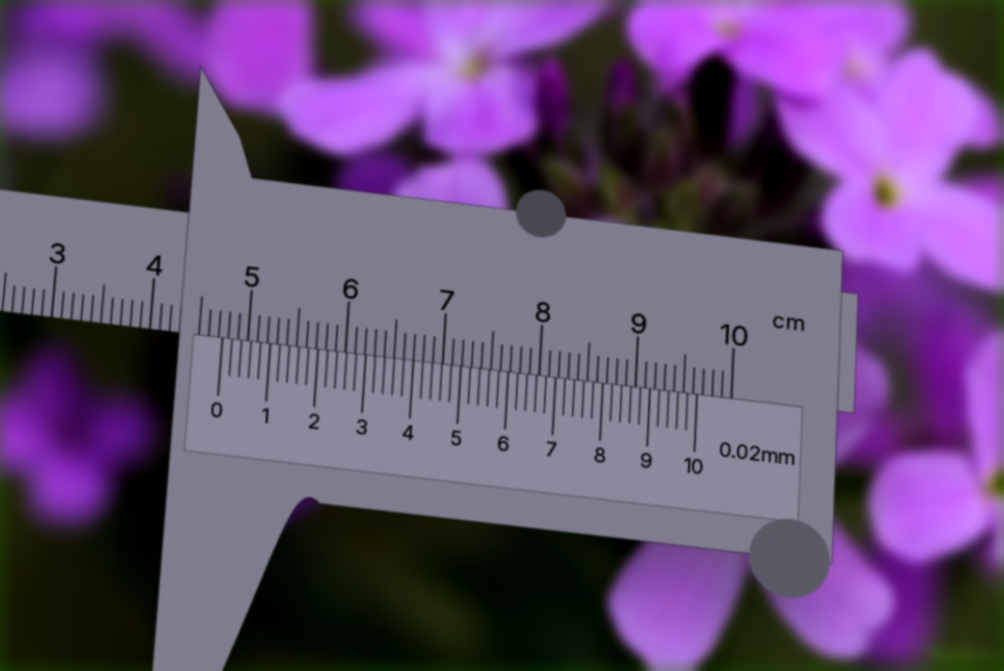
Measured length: 47.4 mm
